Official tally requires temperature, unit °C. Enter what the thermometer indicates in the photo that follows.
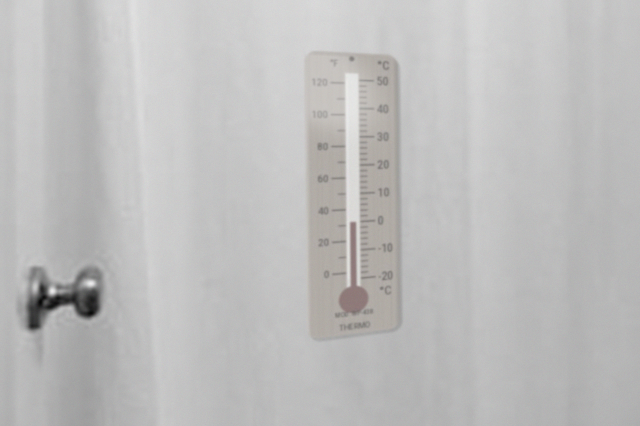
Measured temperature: 0 °C
